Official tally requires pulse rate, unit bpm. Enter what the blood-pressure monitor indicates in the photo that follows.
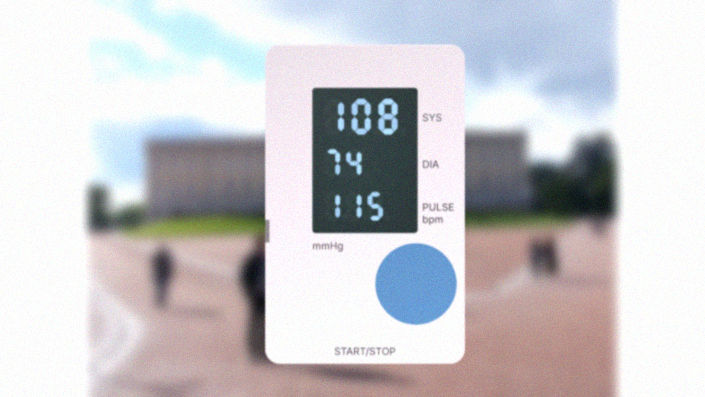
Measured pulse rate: 115 bpm
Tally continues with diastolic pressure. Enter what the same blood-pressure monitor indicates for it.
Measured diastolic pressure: 74 mmHg
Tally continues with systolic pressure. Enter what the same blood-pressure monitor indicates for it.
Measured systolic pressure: 108 mmHg
